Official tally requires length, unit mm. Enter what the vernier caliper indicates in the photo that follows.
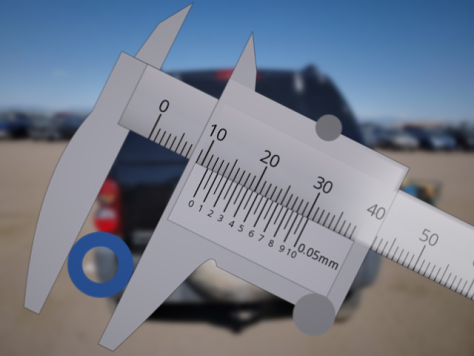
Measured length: 11.2 mm
